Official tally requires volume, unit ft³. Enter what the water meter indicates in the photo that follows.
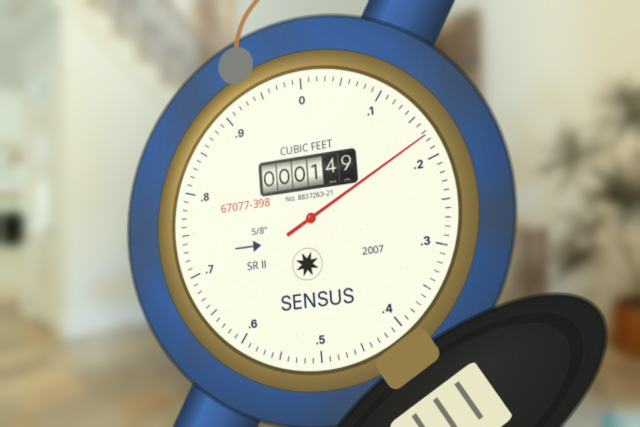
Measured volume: 149.17 ft³
